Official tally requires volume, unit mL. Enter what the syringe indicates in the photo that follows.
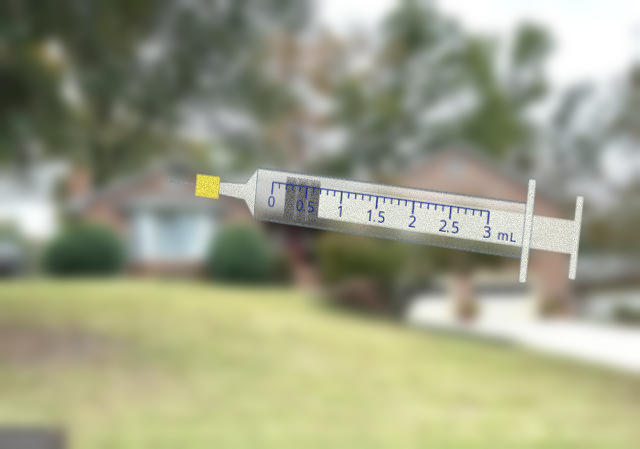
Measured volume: 0.2 mL
